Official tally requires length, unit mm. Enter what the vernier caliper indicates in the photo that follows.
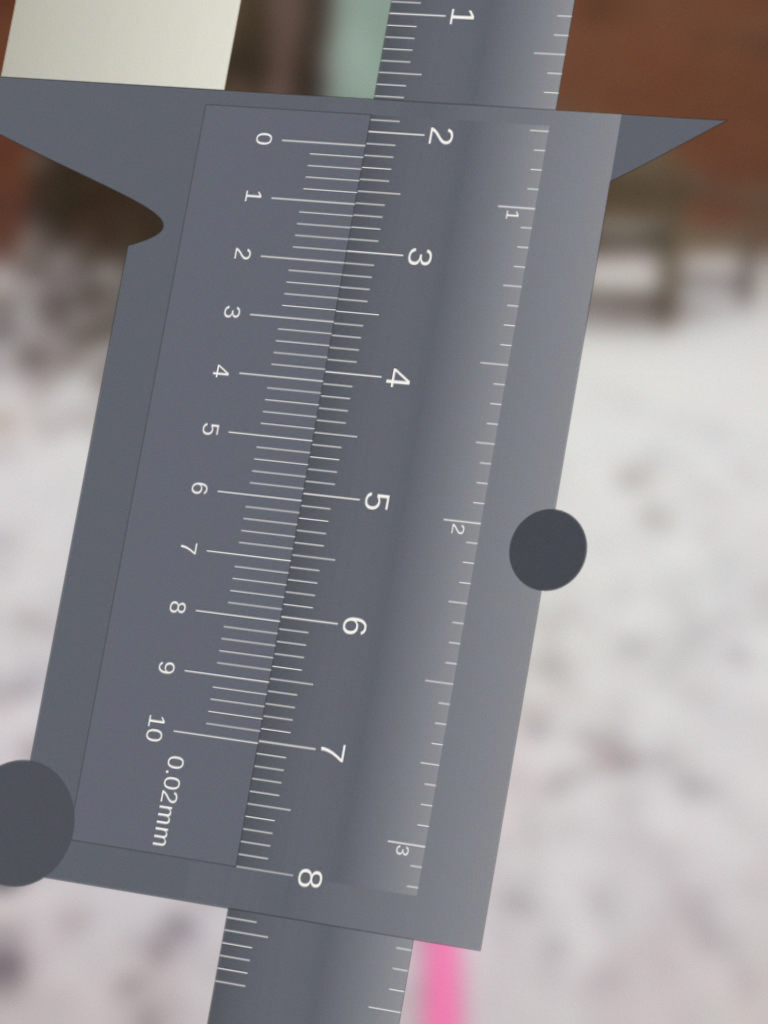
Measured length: 21.2 mm
